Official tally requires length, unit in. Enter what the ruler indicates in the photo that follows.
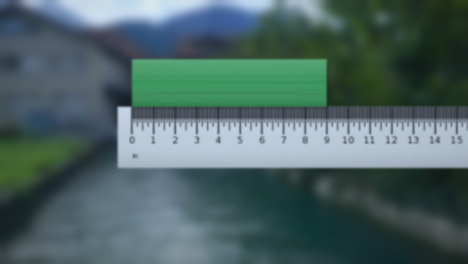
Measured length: 9 in
